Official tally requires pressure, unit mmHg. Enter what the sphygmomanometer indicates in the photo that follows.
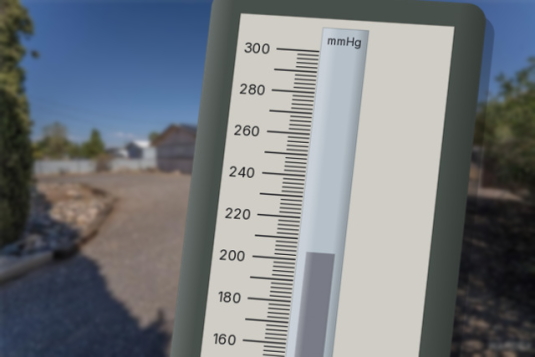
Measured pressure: 204 mmHg
